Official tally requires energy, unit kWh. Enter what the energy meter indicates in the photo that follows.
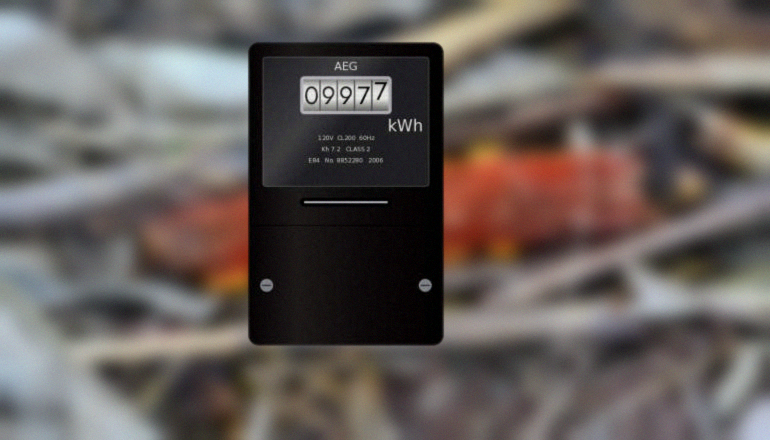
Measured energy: 9977 kWh
